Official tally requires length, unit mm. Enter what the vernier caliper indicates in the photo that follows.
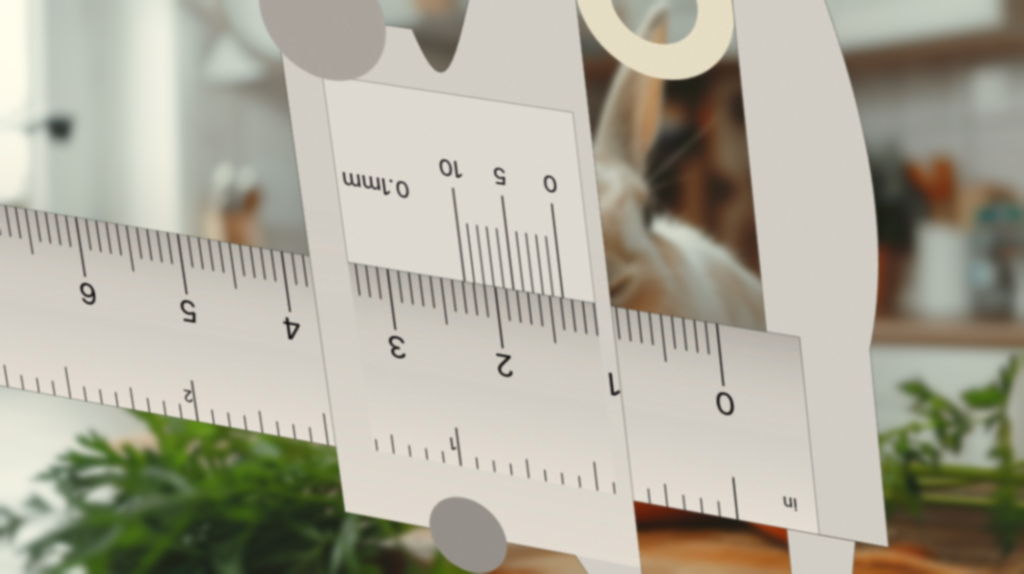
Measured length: 13.8 mm
